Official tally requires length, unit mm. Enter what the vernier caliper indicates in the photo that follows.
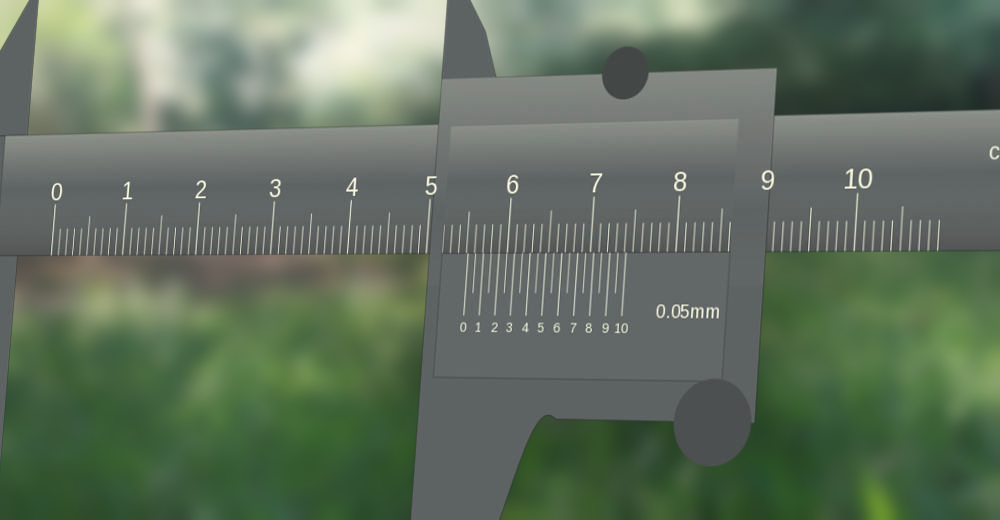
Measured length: 55.2 mm
